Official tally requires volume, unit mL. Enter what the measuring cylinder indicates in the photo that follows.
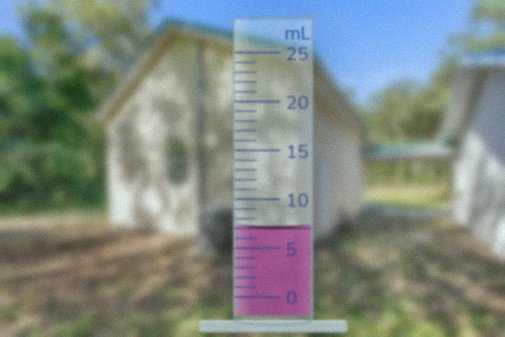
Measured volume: 7 mL
